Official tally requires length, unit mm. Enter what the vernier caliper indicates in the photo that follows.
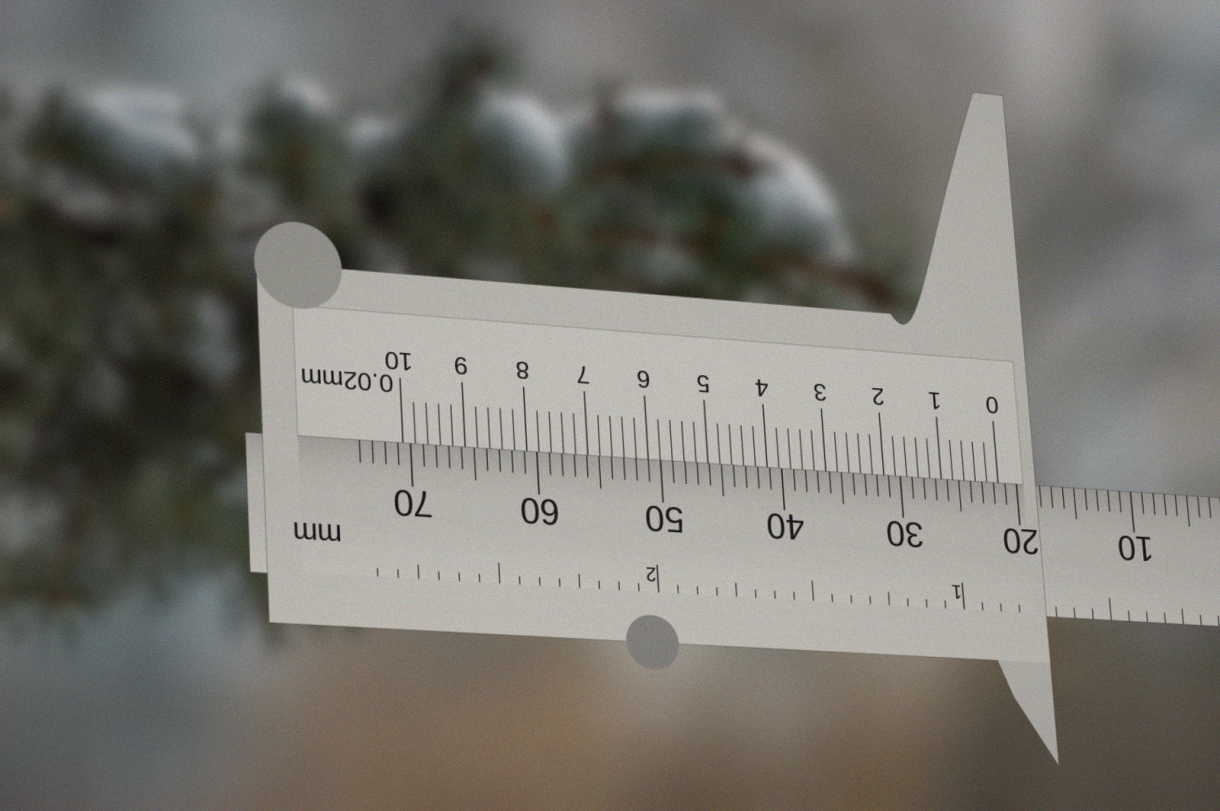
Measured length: 21.6 mm
